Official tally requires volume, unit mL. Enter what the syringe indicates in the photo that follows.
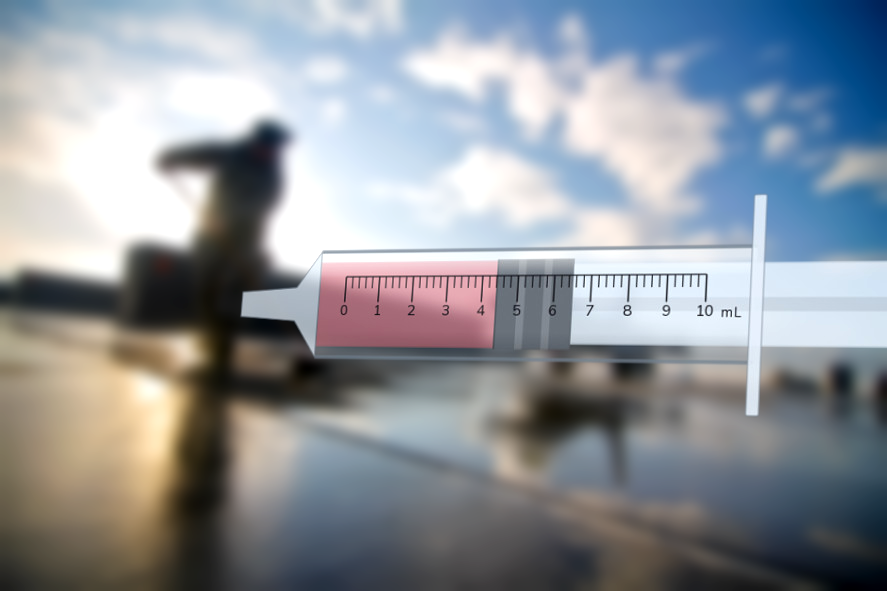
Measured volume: 4.4 mL
